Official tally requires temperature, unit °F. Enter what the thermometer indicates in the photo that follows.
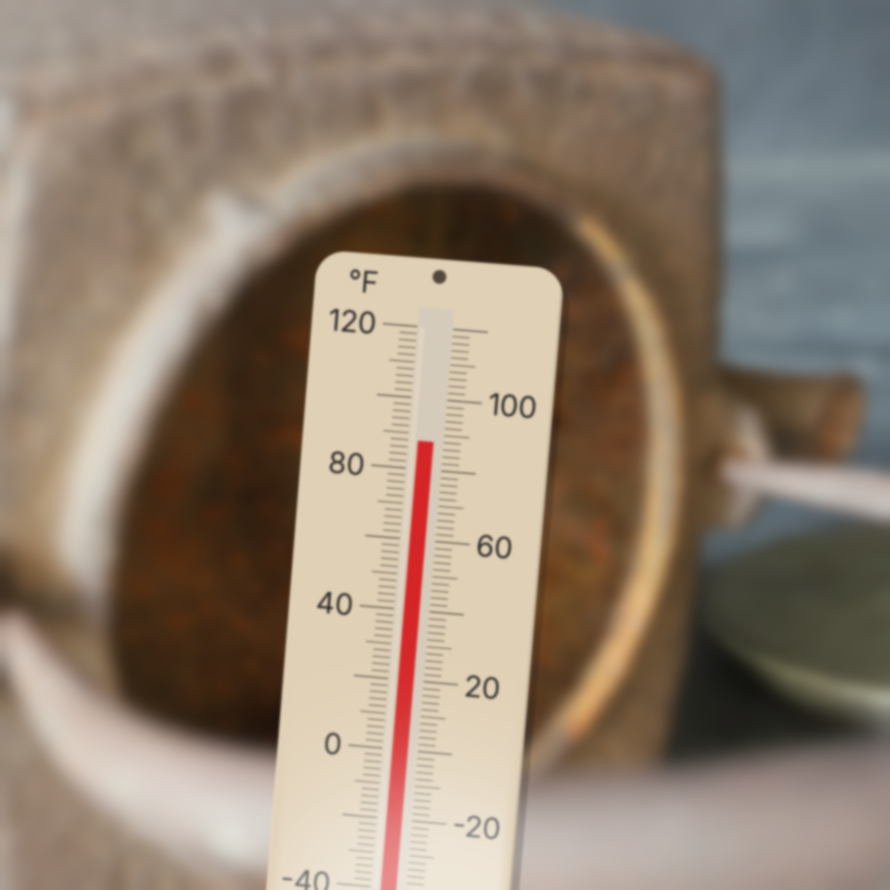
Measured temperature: 88 °F
